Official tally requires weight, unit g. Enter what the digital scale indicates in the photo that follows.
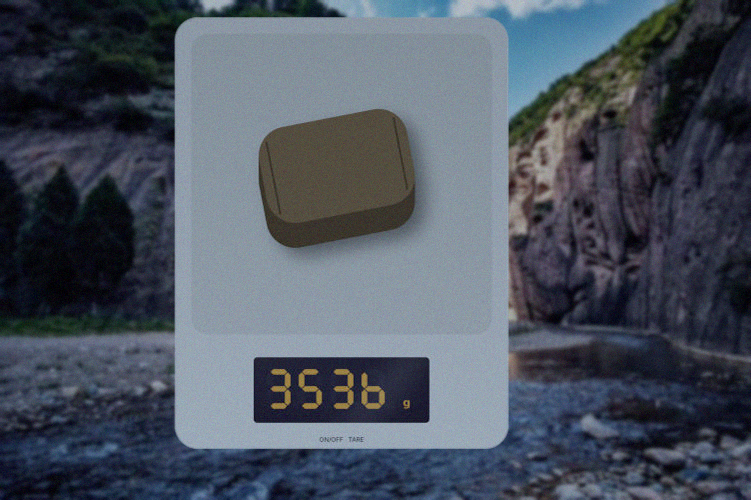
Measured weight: 3536 g
